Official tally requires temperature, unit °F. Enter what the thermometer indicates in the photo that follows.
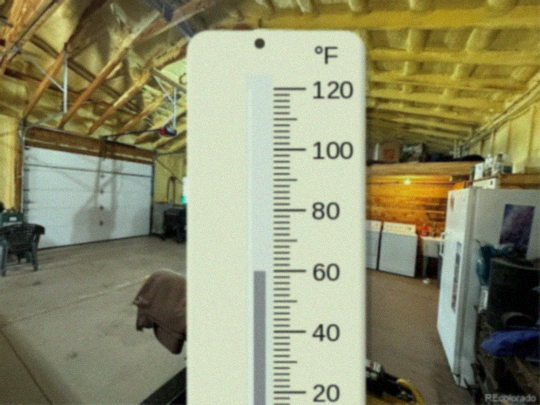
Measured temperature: 60 °F
